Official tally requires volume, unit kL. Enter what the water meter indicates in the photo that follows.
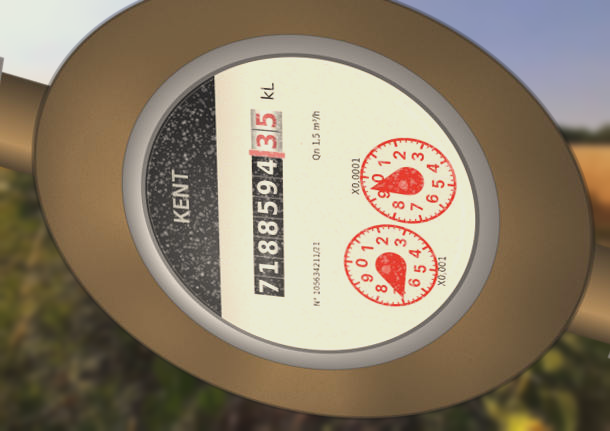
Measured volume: 7188594.3569 kL
